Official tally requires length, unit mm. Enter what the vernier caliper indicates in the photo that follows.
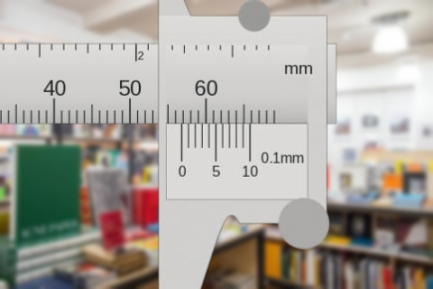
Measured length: 56.8 mm
